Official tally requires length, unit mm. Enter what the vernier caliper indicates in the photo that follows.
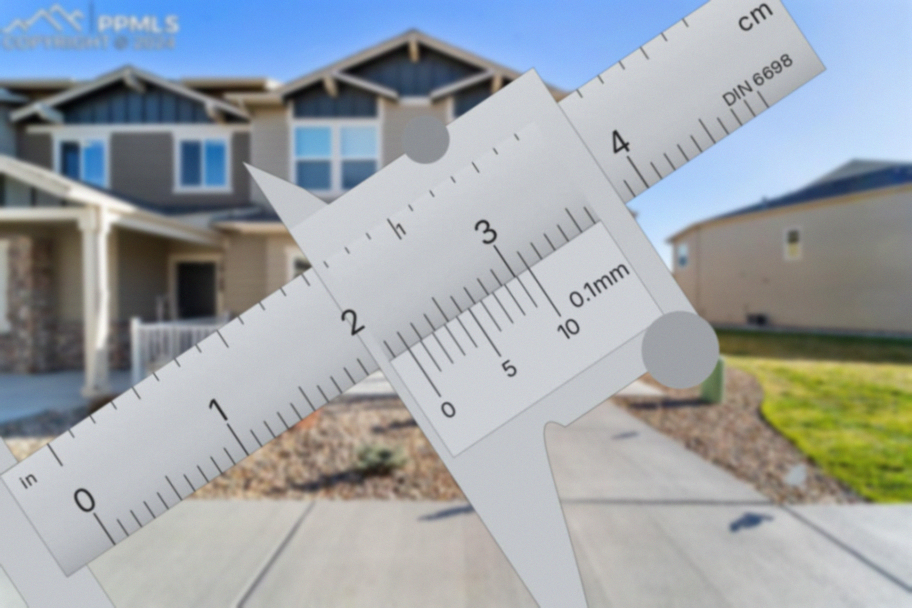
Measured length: 22.0 mm
